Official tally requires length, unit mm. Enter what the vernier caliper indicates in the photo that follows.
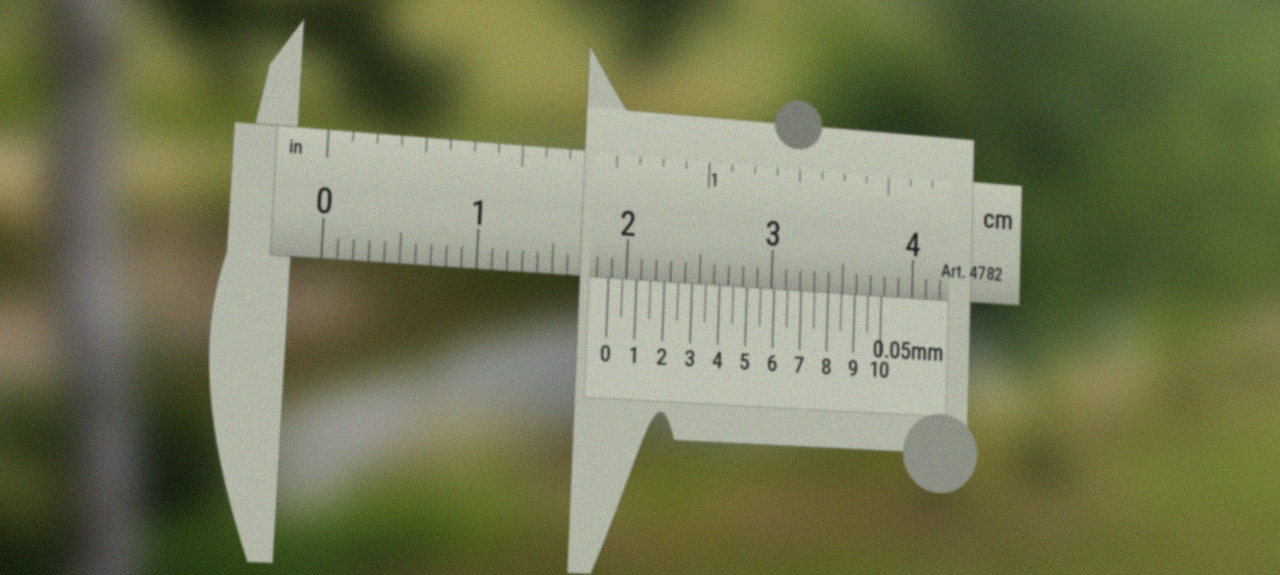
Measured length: 18.8 mm
